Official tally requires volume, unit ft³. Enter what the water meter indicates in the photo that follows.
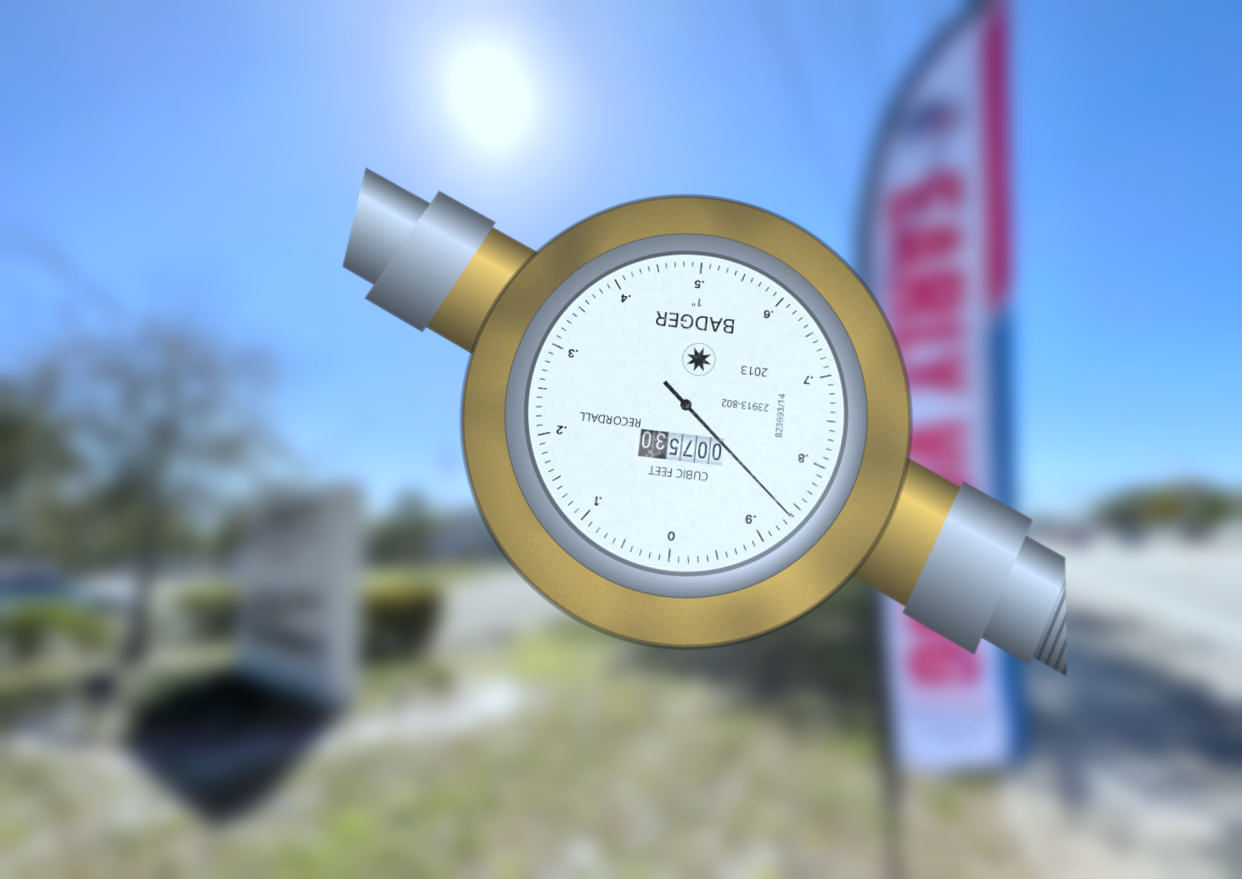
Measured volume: 7529.86 ft³
